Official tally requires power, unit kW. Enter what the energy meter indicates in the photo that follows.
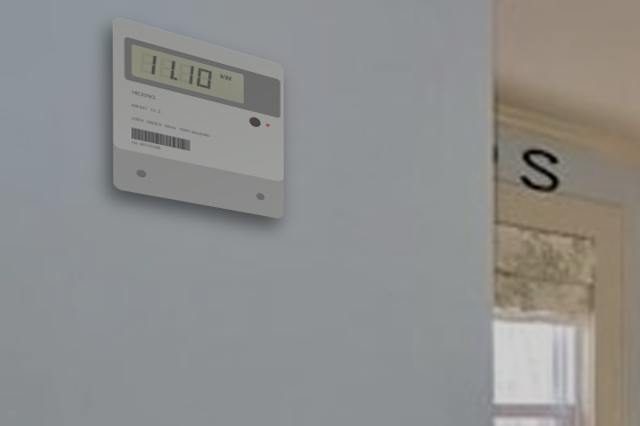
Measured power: 11.10 kW
